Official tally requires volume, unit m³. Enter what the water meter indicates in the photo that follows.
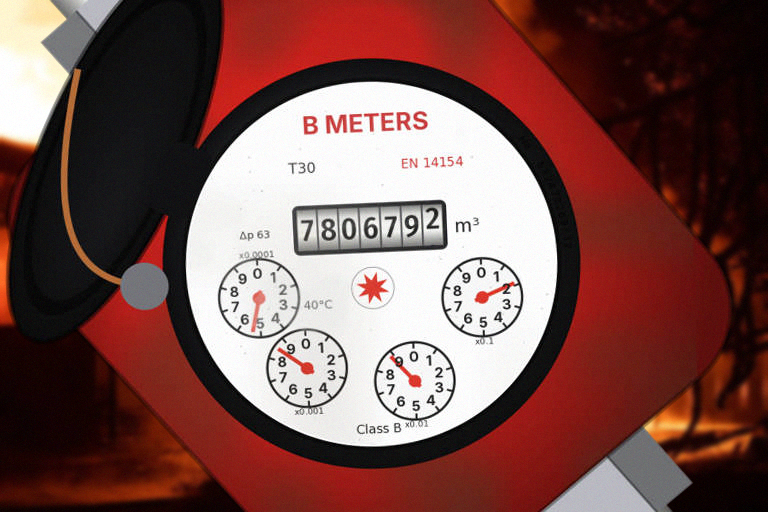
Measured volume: 7806792.1885 m³
